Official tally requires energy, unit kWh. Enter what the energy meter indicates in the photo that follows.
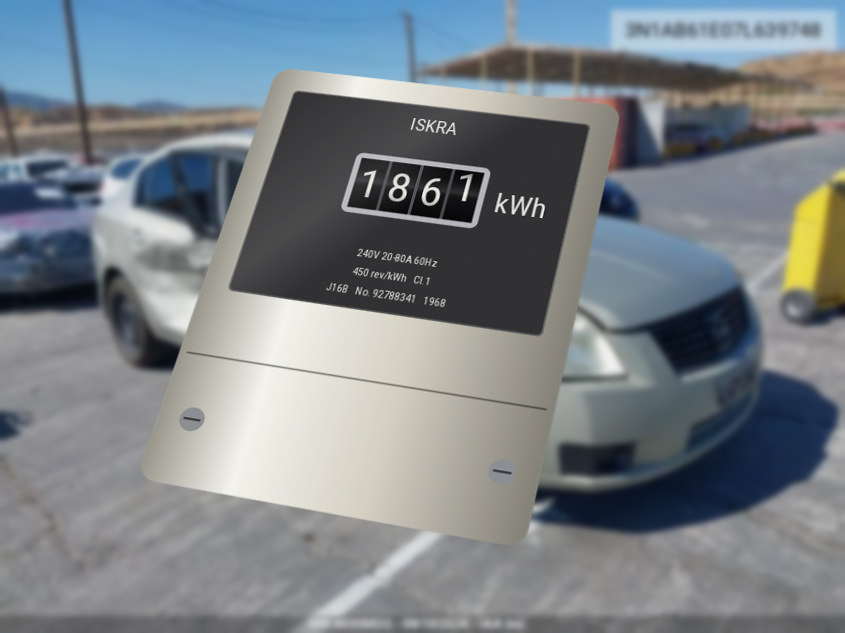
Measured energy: 1861 kWh
